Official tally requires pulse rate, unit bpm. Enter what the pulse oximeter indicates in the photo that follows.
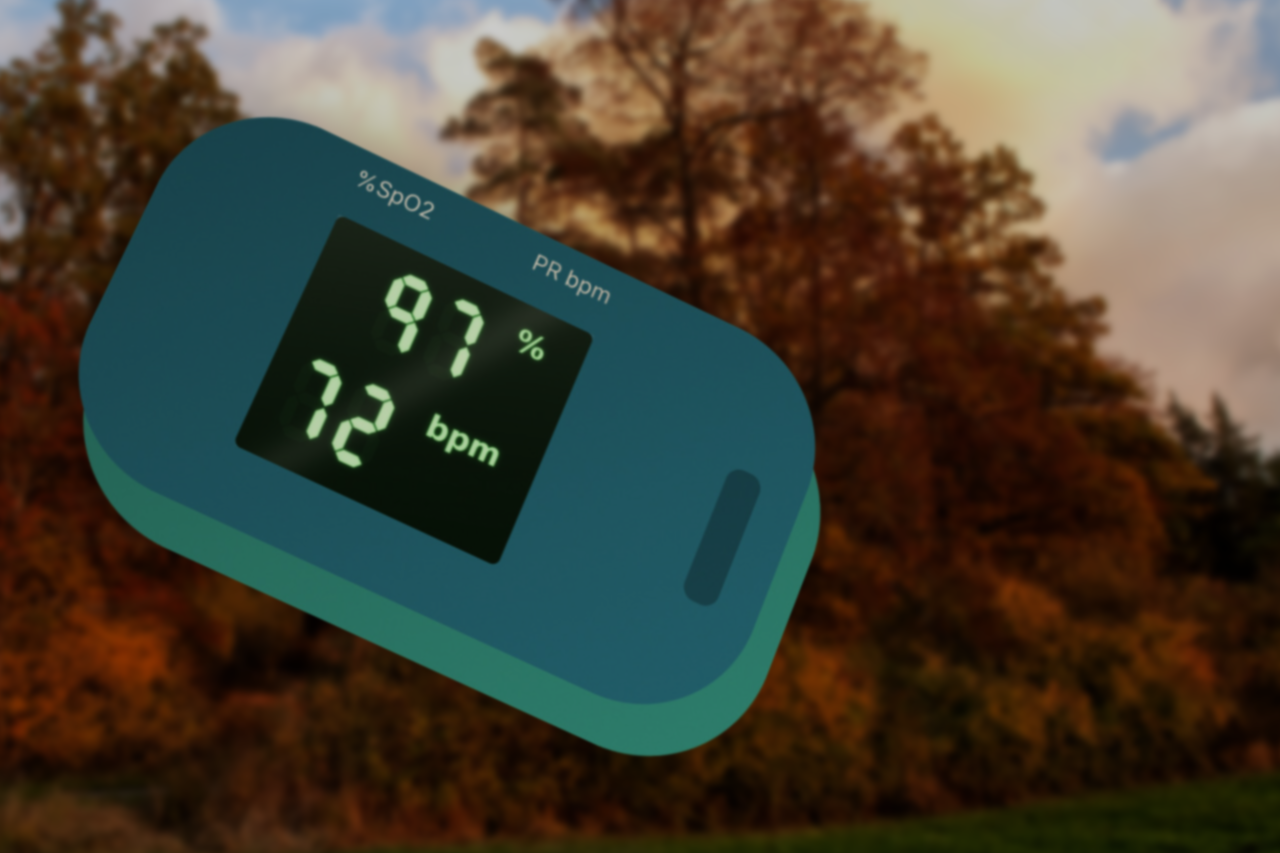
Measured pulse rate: 72 bpm
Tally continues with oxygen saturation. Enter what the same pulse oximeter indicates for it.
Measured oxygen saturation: 97 %
